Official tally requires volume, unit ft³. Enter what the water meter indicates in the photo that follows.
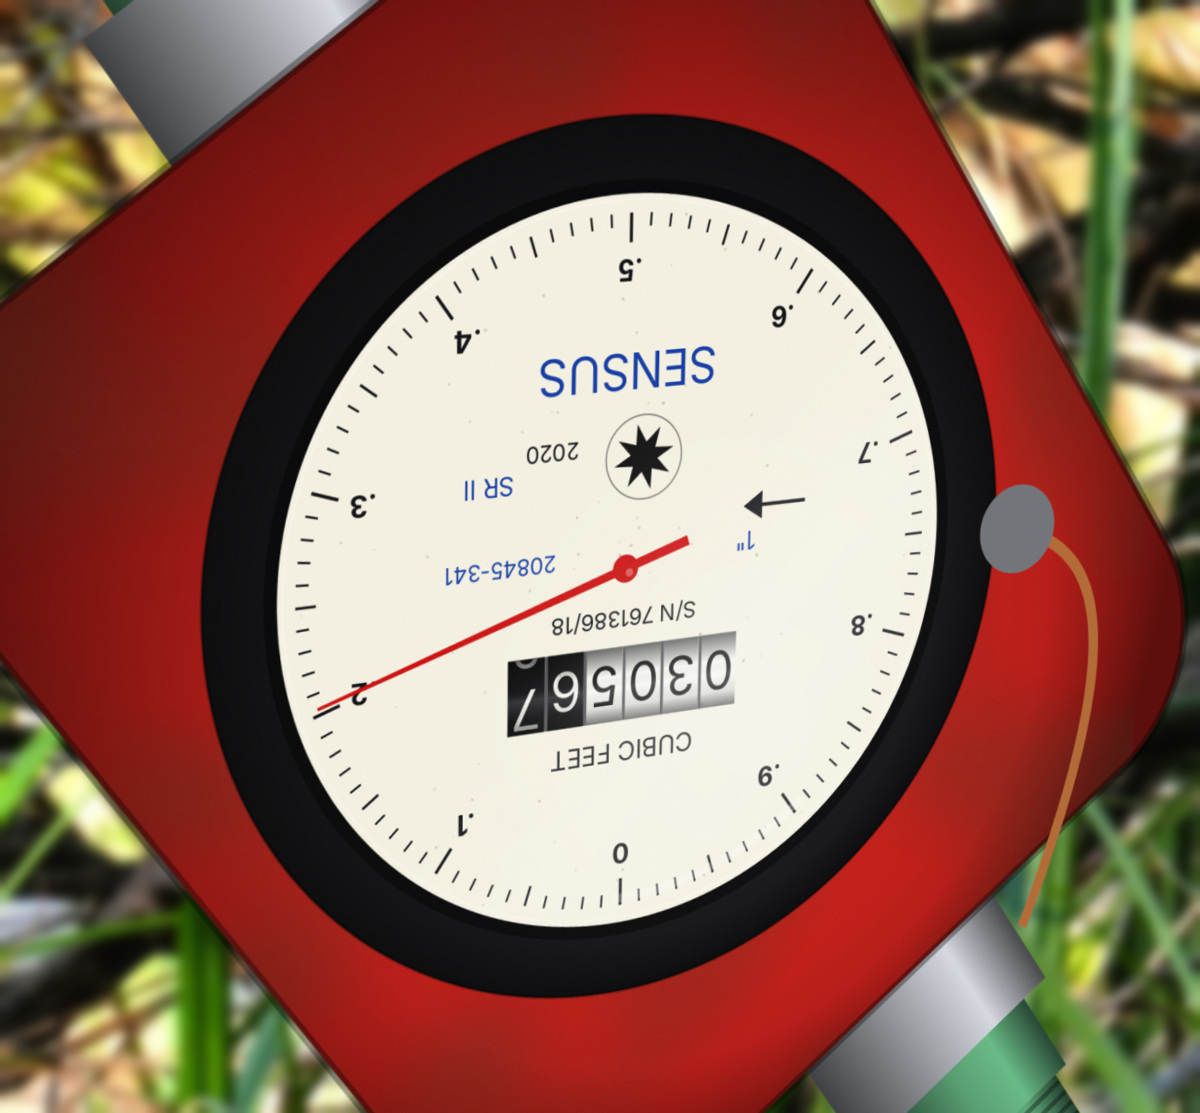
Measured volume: 30567.20 ft³
